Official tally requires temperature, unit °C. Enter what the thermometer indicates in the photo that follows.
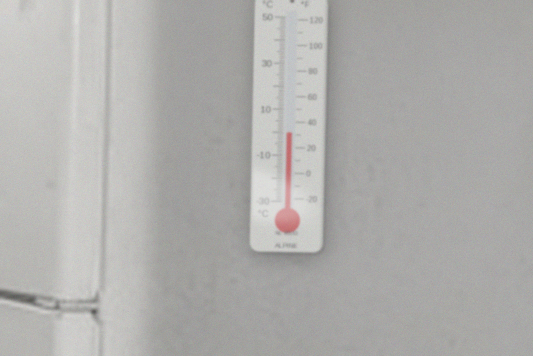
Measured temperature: 0 °C
